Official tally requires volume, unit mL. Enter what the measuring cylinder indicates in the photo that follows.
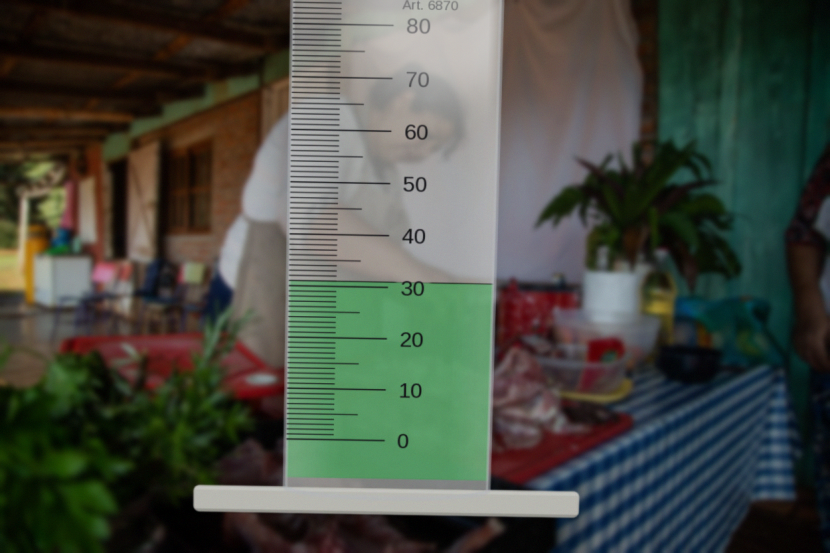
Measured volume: 31 mL
